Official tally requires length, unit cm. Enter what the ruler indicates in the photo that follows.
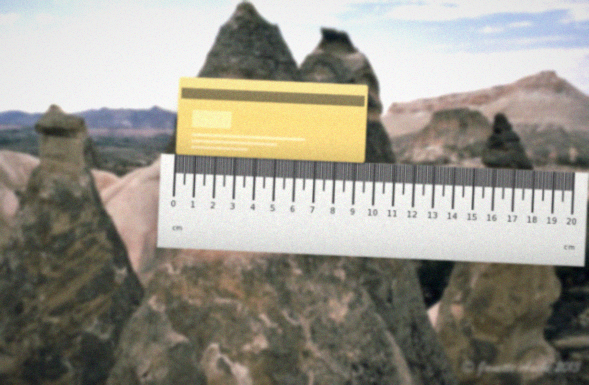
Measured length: 9.5 cm
